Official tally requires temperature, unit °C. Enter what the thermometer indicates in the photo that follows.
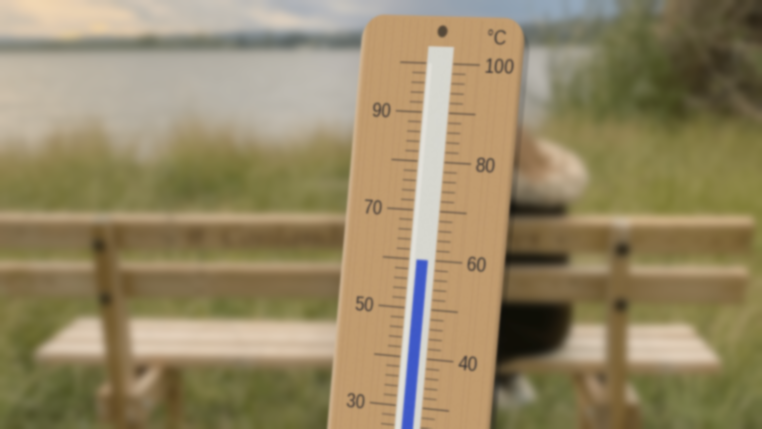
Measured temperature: 60 °C
